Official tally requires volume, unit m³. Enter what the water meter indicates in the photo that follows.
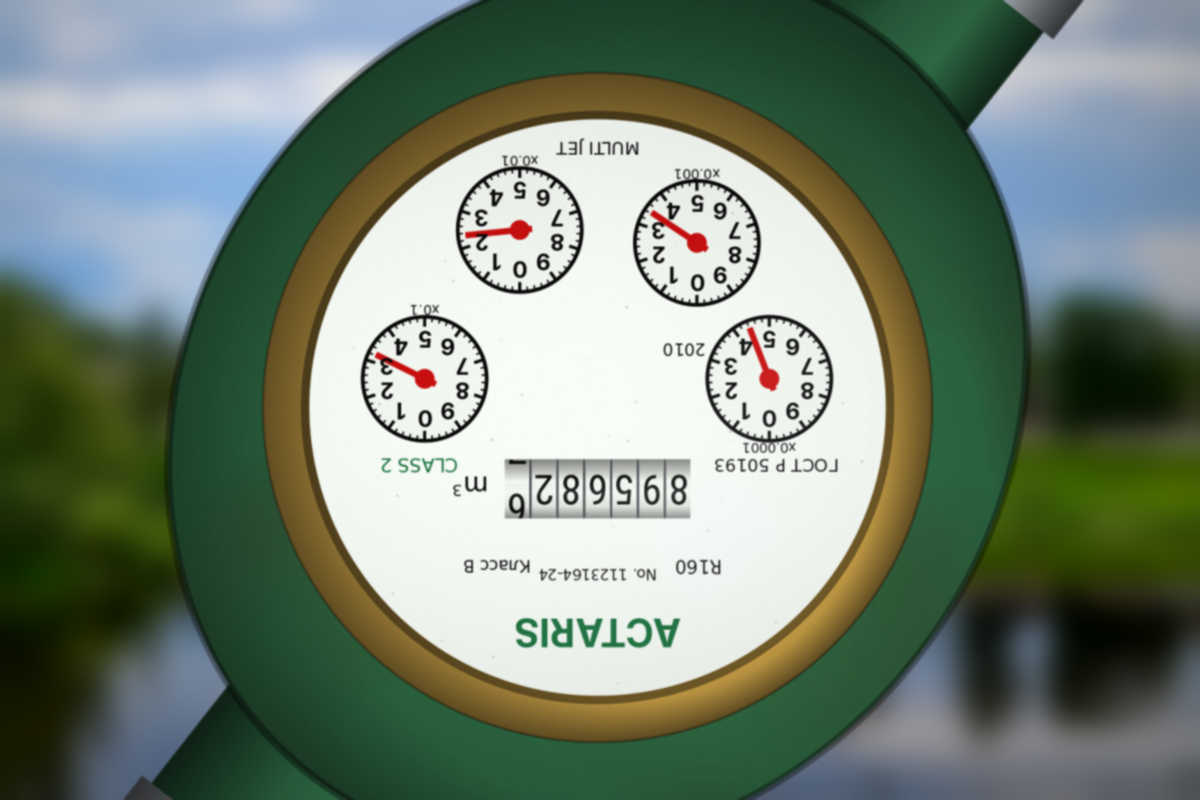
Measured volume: 8956826.3234 m³
